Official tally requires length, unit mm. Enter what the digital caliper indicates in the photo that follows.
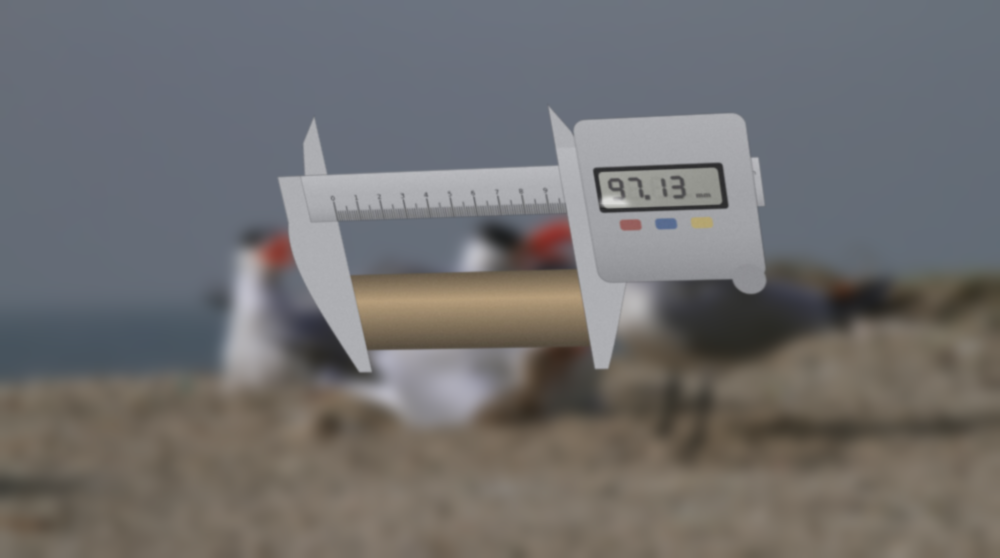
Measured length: 97.13 mm
